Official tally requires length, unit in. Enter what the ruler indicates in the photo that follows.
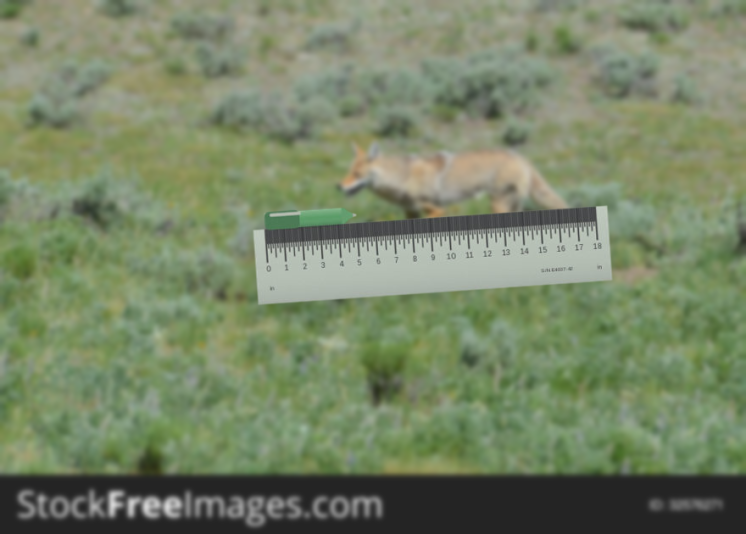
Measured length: 5 in
